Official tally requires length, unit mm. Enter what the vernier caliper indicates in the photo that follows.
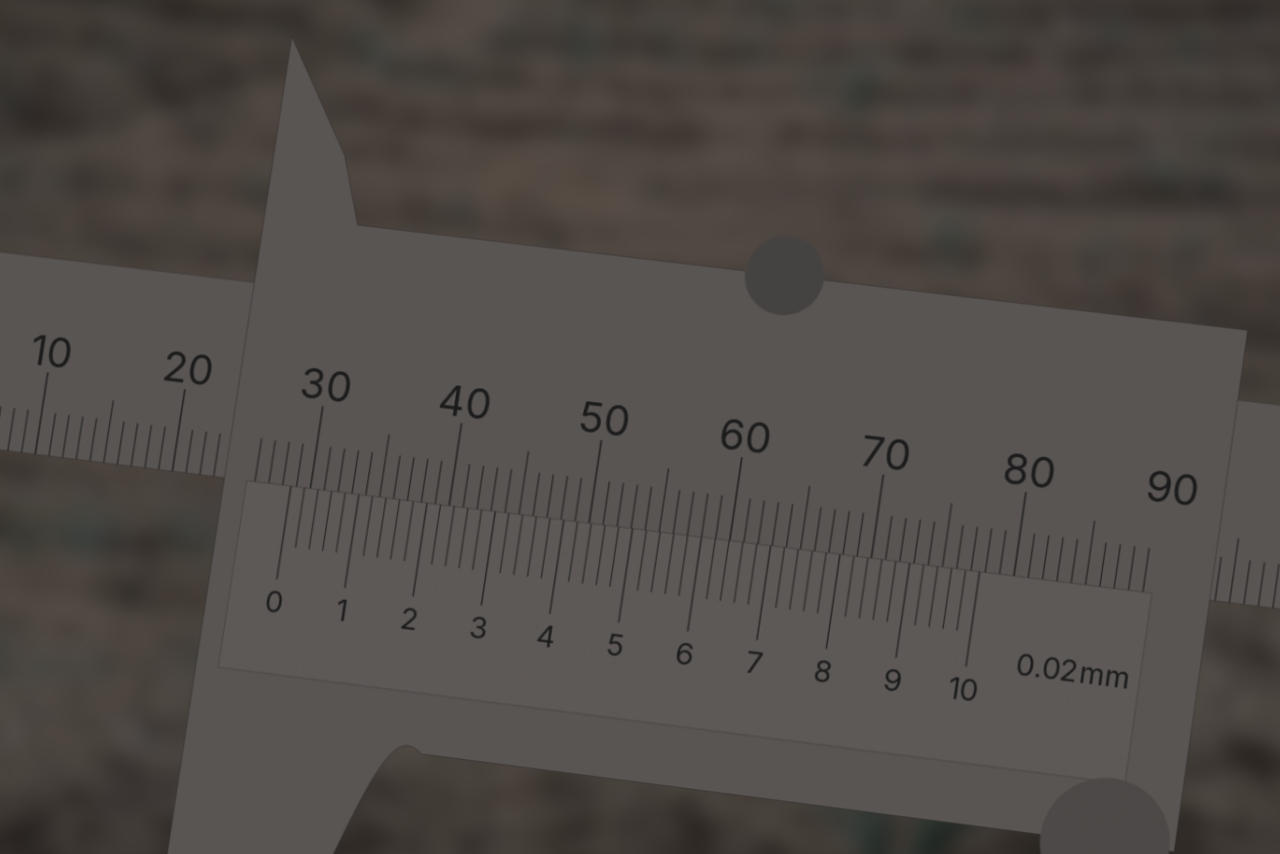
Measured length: 28.6 mm
